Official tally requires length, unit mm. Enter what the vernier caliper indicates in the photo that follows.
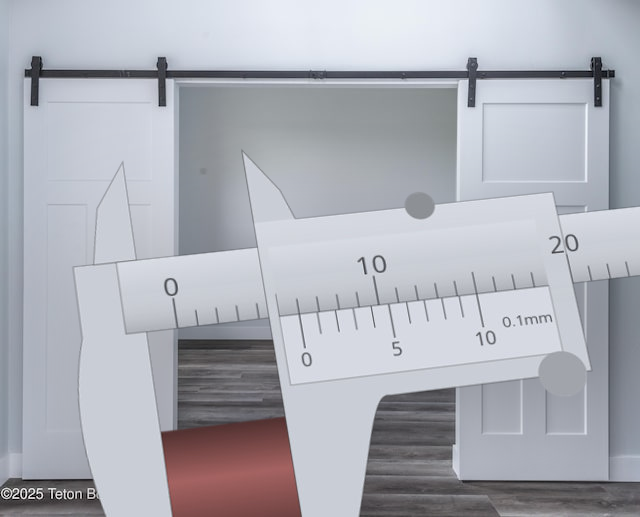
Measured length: 6.0 mm
